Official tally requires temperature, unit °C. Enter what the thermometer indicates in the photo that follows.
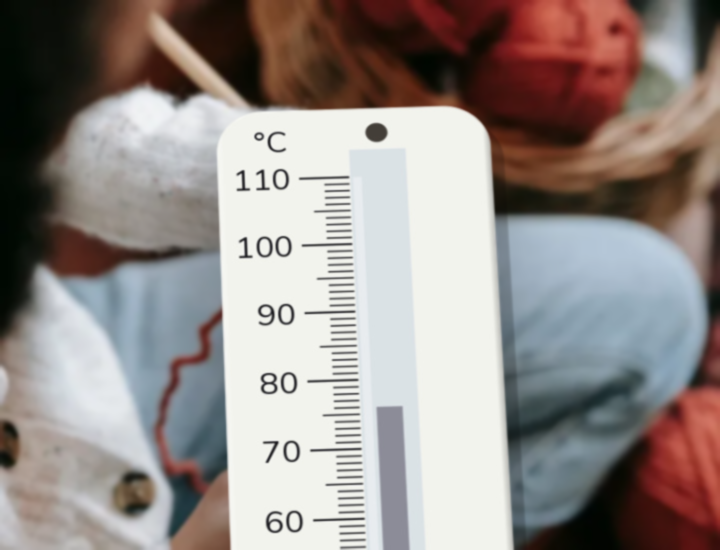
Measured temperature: 76 °C
